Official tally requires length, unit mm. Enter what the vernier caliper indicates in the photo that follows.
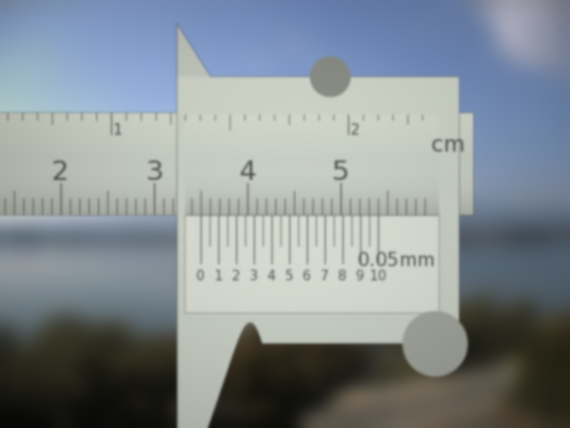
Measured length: 35.0 mm
